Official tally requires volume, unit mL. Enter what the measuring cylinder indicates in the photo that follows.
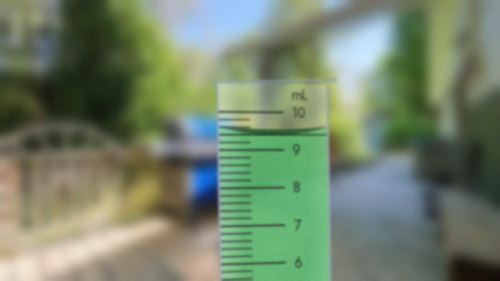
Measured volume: 9.4 mL
